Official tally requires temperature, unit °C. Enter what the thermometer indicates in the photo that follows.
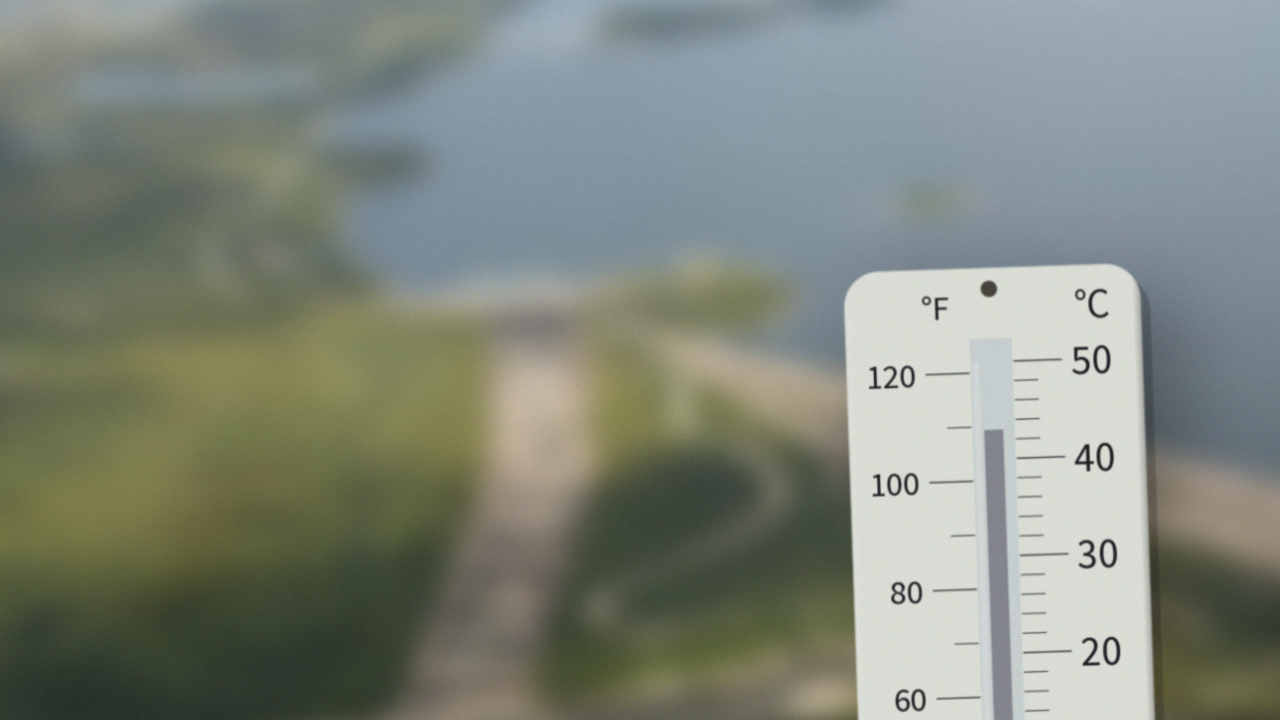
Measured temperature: 43 °C
